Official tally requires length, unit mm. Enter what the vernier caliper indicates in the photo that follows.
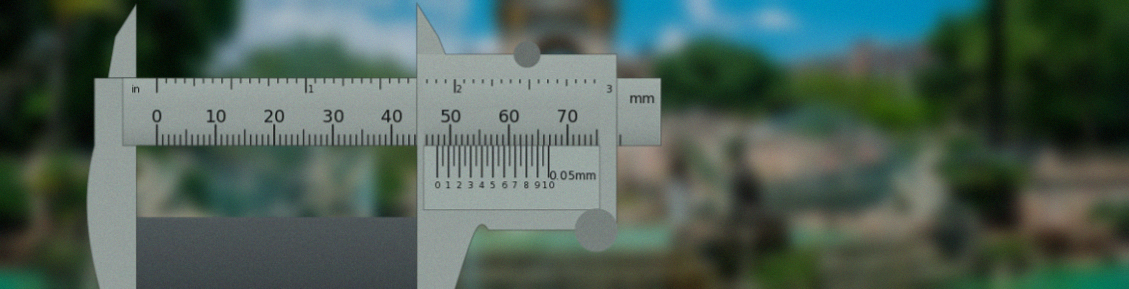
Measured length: 47.8 mm
